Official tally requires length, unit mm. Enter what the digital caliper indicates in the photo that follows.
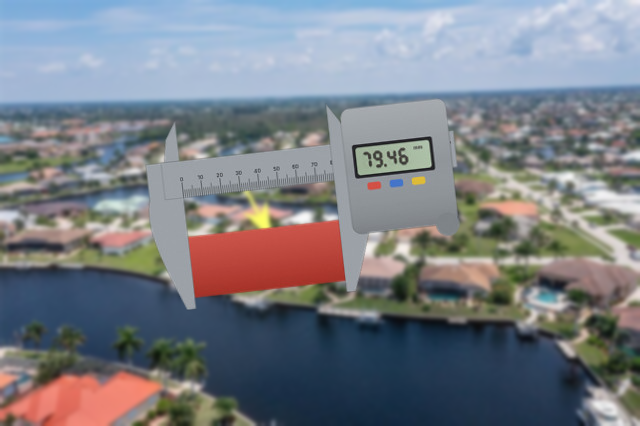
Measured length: 79.46 mm
